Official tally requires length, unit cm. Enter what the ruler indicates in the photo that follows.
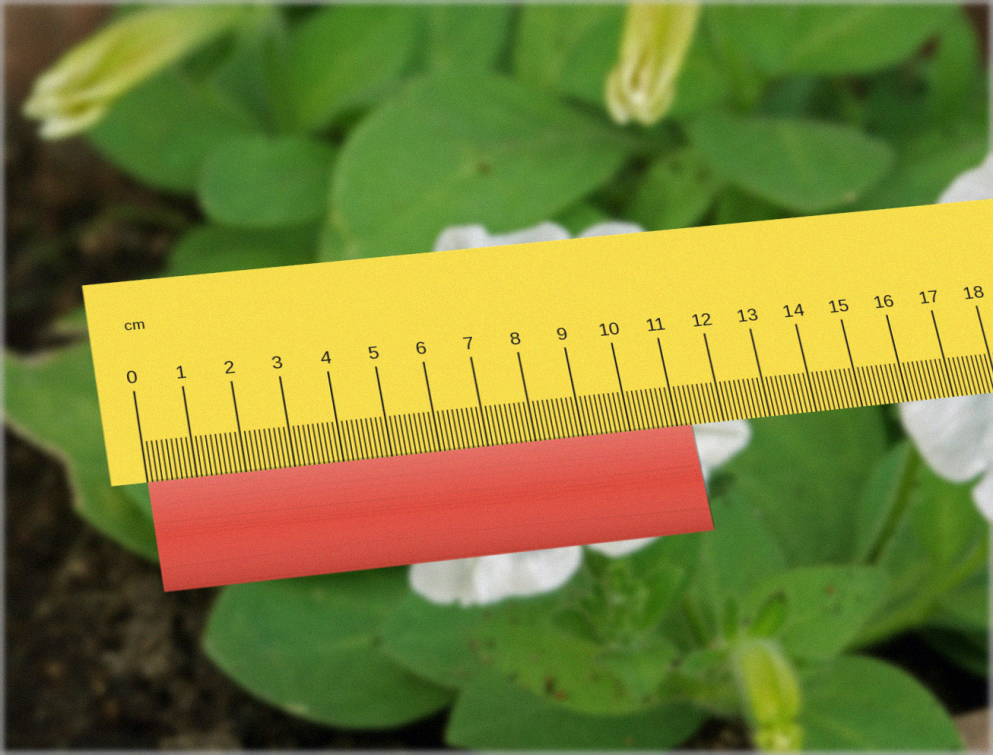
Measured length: 11.3 cm
